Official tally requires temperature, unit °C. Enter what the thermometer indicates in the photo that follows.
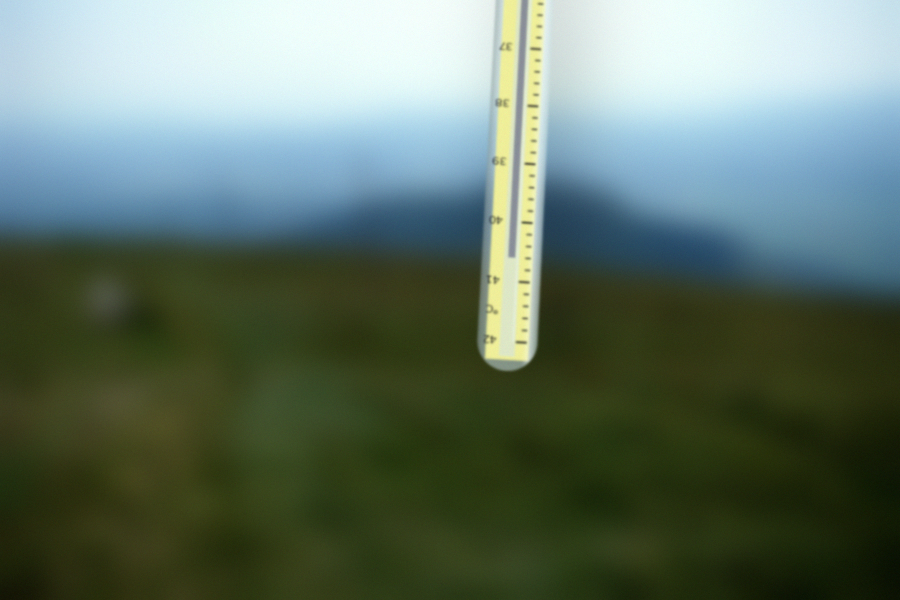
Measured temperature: 40.6 °C
